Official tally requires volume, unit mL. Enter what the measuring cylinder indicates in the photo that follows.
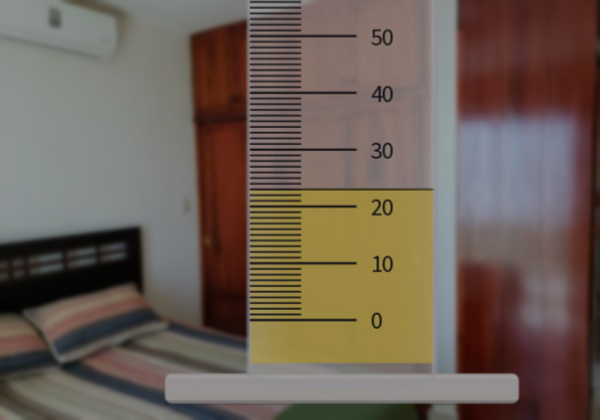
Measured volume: 23 mL
